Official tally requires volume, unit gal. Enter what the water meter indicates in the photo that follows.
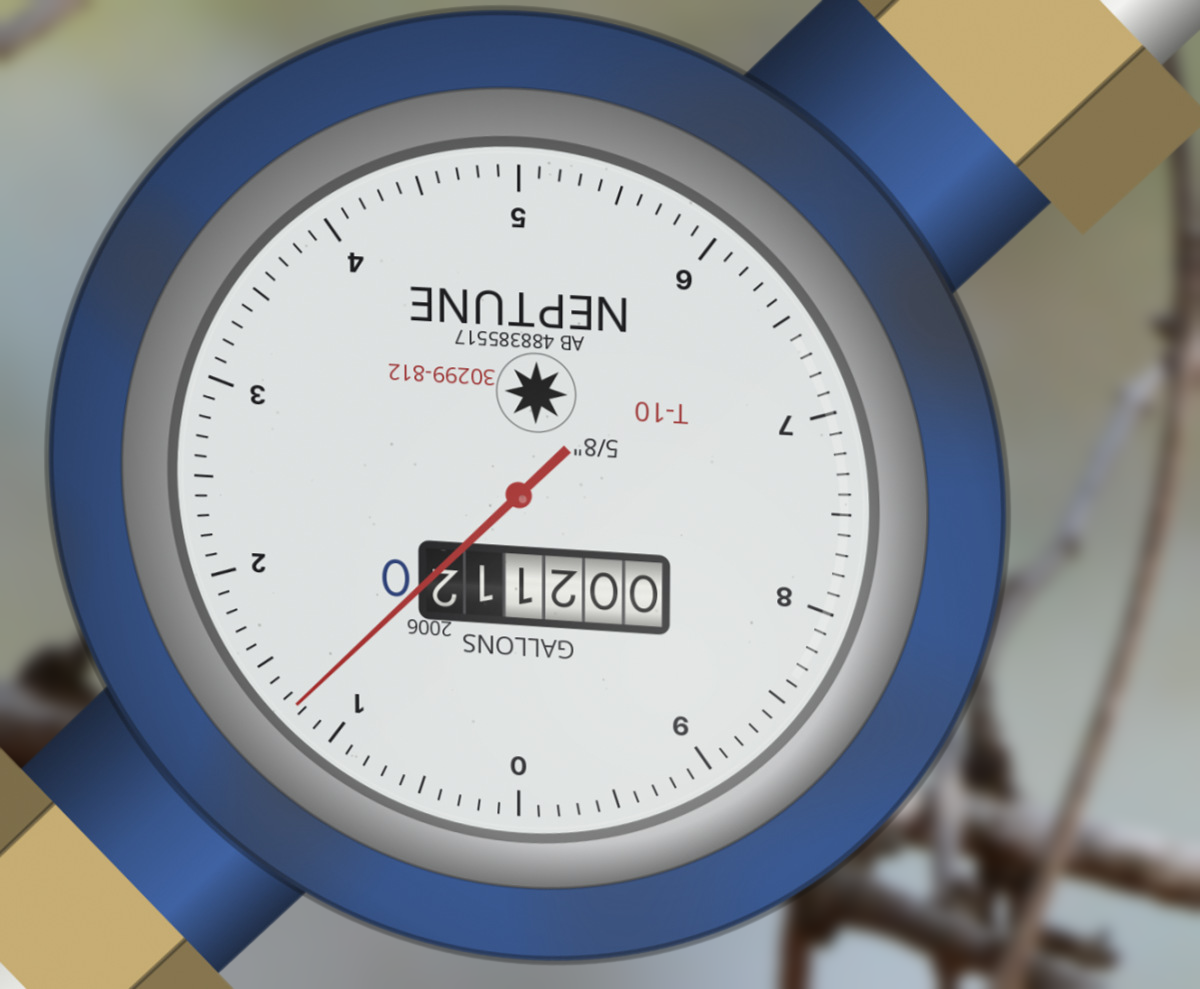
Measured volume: 21121.2 gal
